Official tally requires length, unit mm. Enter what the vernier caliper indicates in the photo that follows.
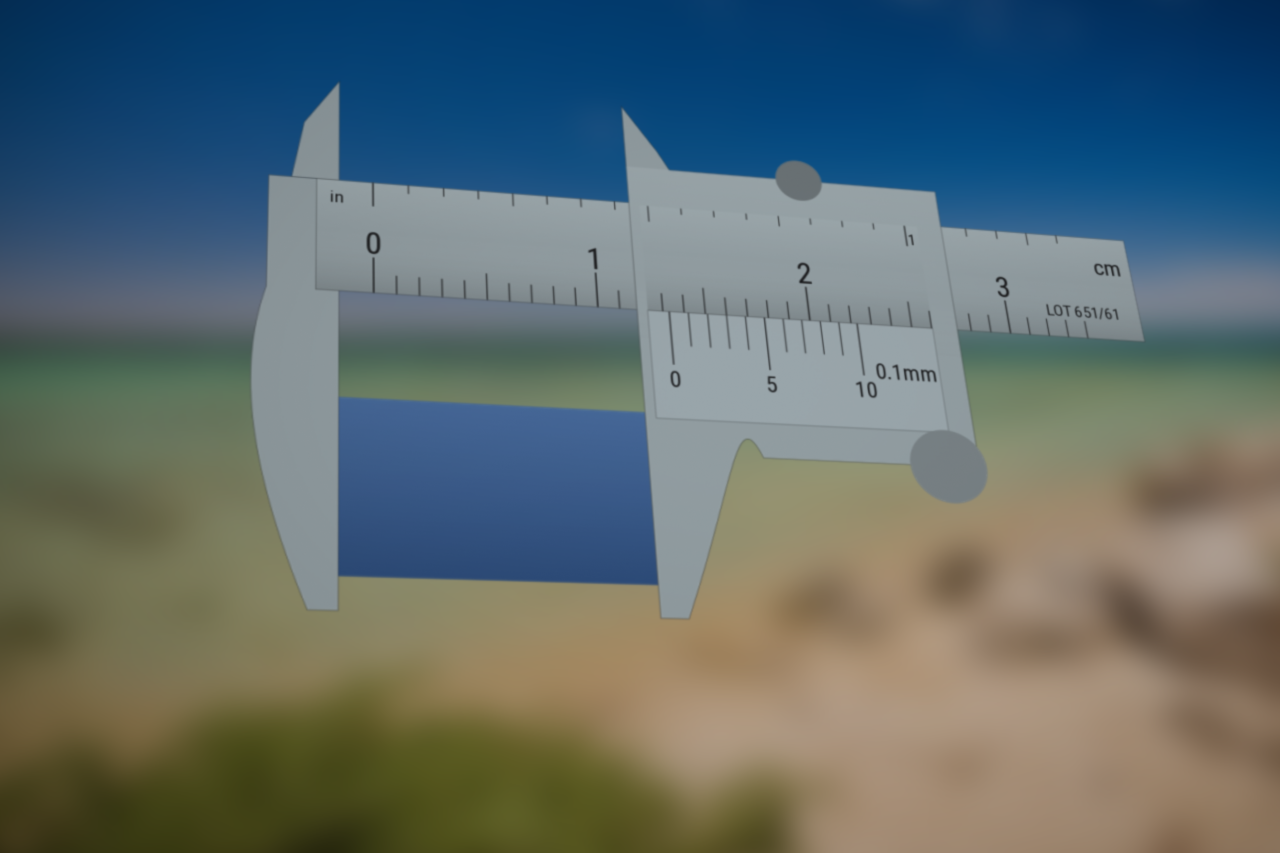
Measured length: 13.3 mm
